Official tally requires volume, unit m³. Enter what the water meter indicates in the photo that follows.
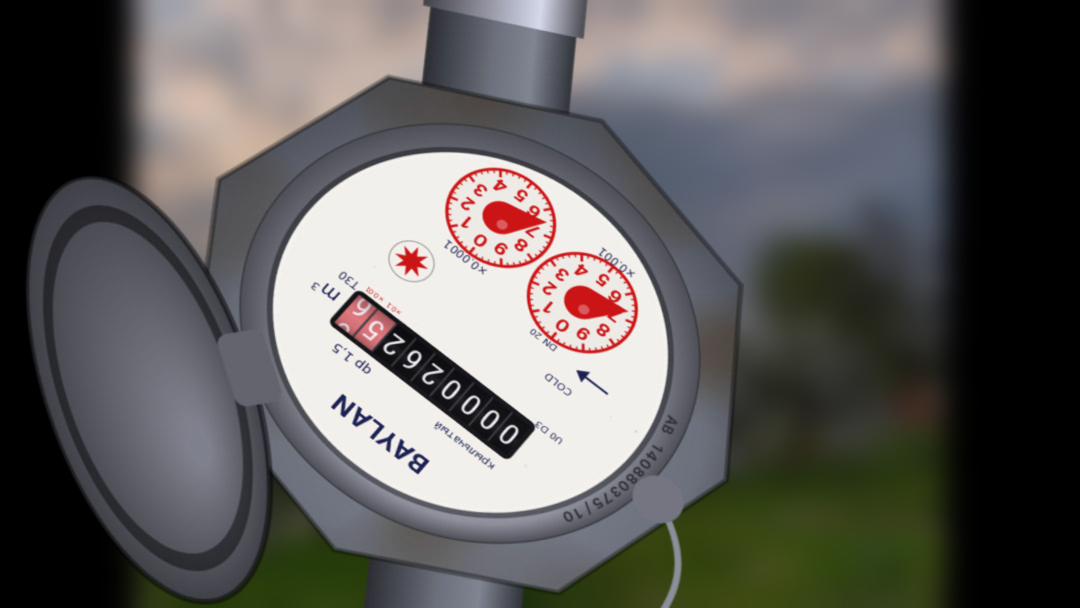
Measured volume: 262.5566 m³
